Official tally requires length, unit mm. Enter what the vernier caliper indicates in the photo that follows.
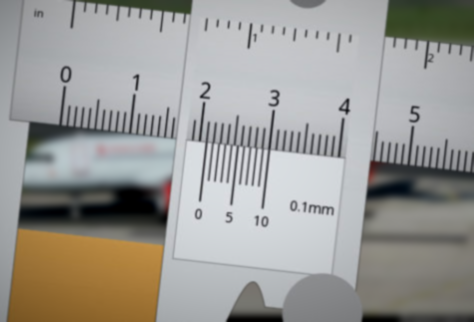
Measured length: 21.0 mm
